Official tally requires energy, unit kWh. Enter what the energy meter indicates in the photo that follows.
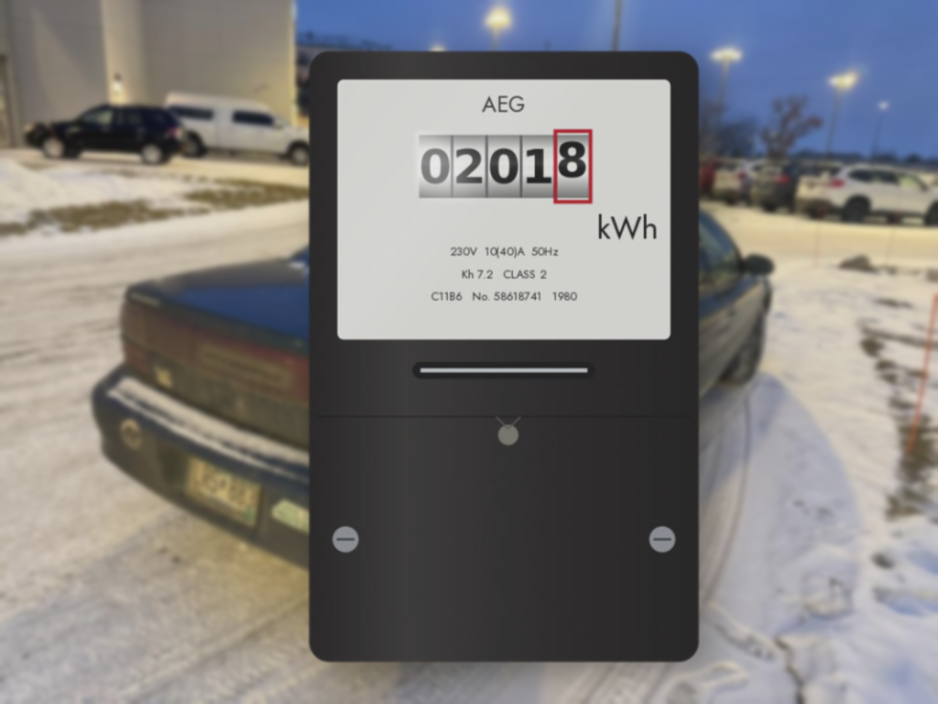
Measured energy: 201.8 kWh
